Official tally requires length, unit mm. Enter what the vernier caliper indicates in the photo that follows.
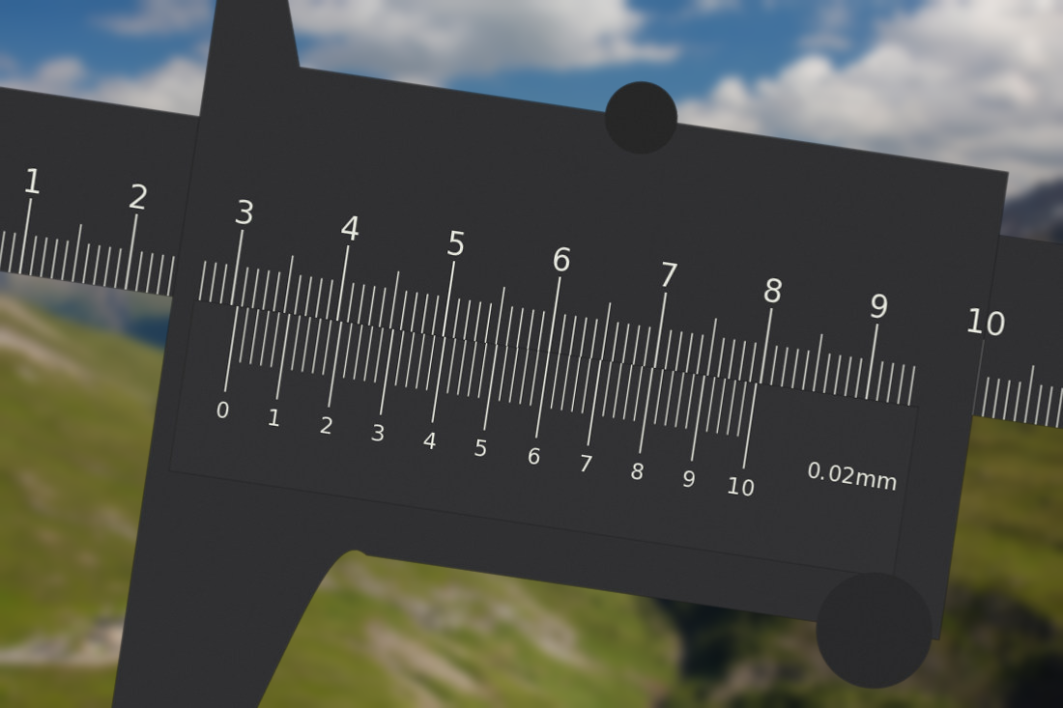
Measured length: 30.6 mm
